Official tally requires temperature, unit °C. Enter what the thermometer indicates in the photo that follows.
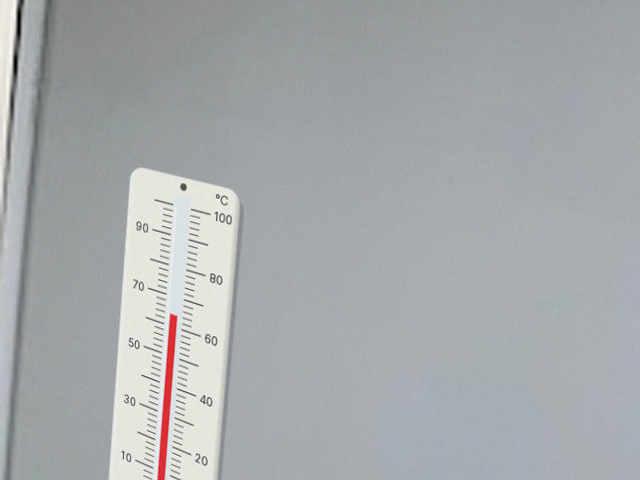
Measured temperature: 64 °C
